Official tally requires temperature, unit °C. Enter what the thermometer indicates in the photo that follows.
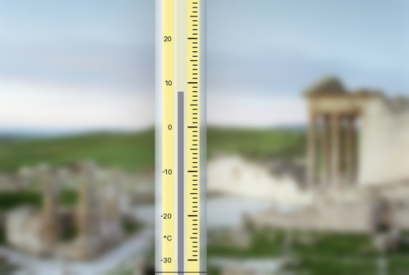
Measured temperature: 8 °C
